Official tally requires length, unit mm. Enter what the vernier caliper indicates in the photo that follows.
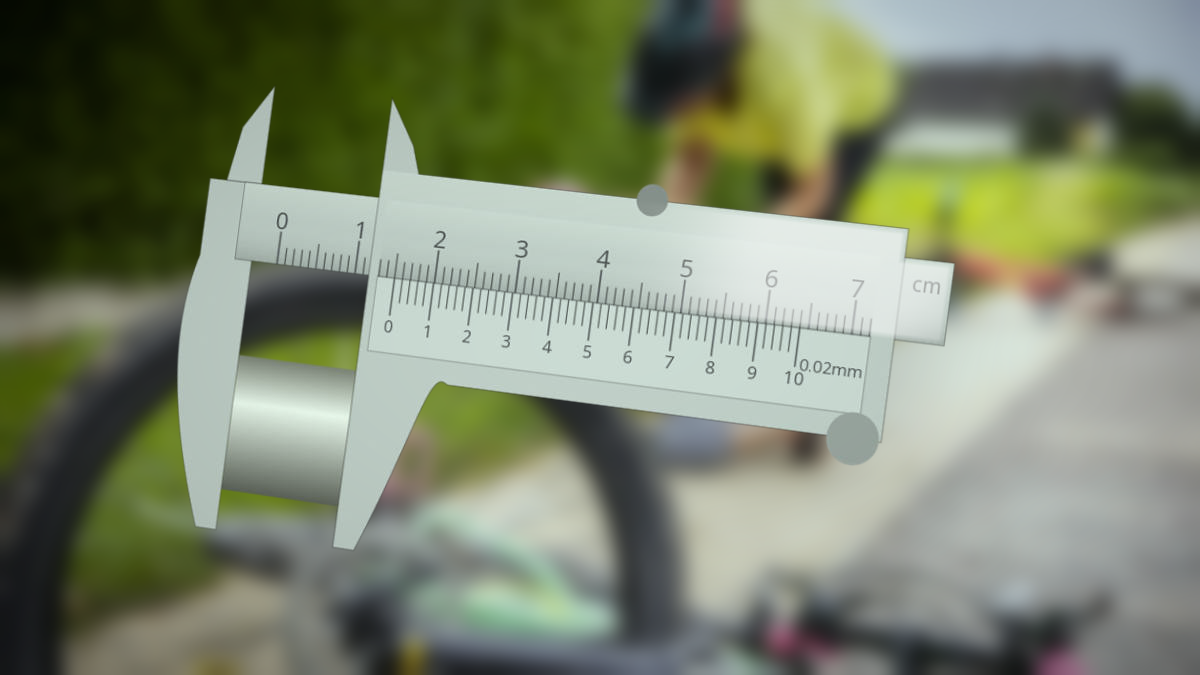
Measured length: 15.0 mm
